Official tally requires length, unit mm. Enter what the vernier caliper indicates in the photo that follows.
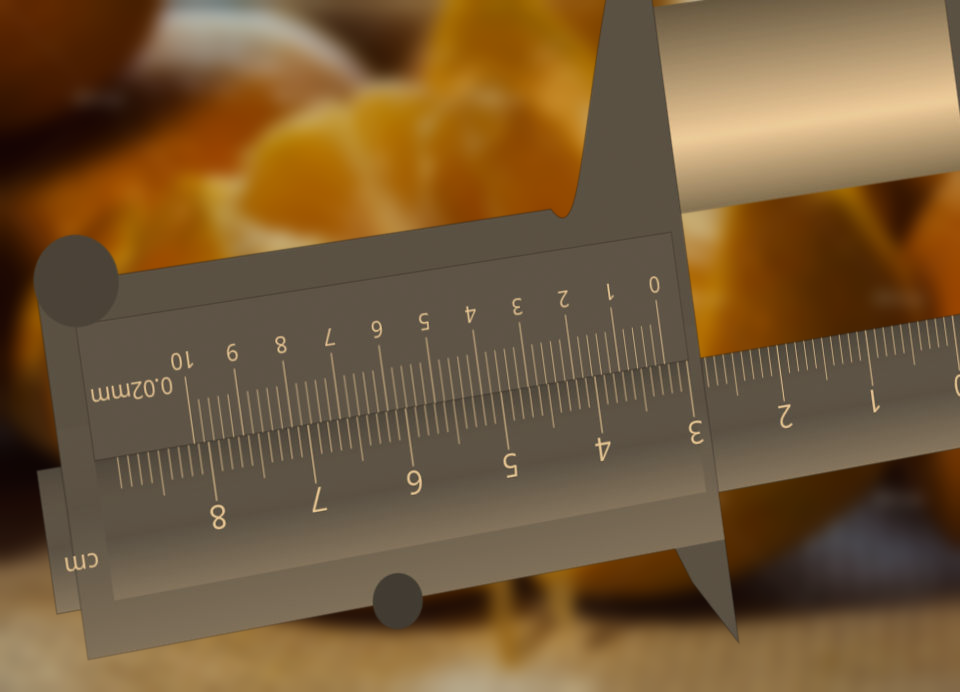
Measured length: 32.4 mm
